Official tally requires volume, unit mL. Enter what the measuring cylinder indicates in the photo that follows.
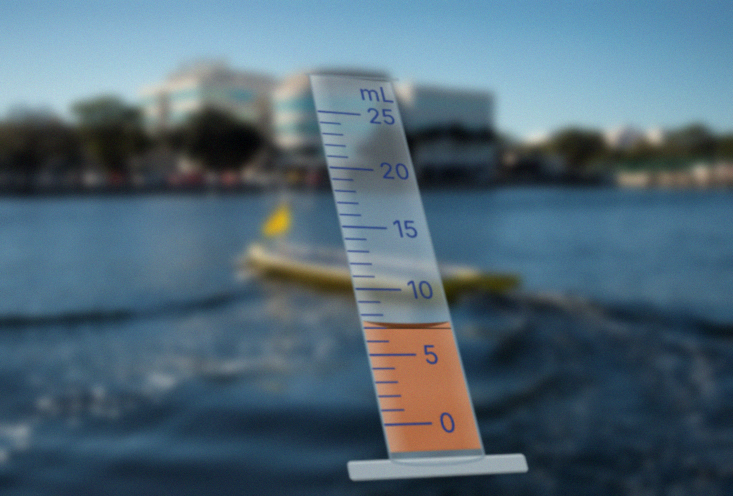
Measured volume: 7 mL
